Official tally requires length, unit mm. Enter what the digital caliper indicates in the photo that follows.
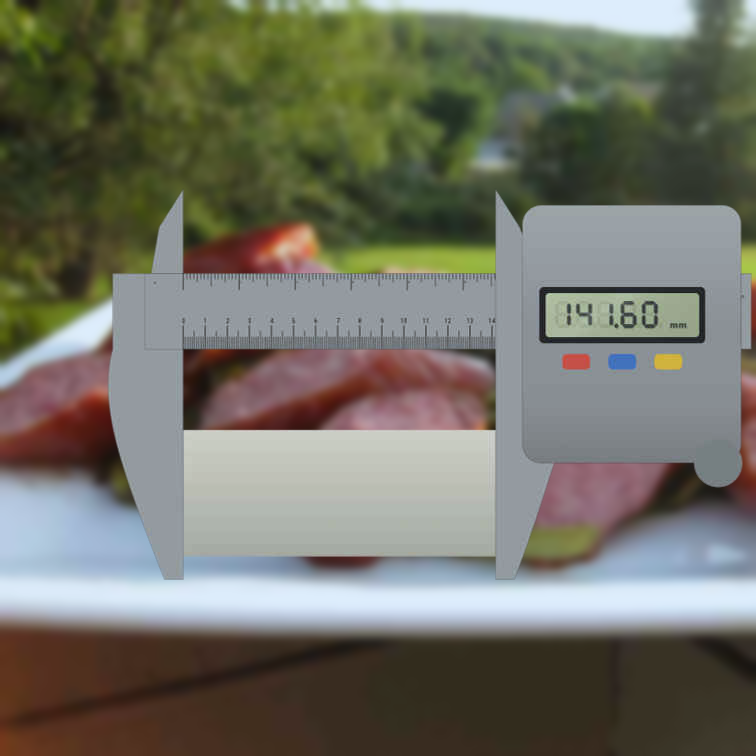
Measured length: 141.60 mm
